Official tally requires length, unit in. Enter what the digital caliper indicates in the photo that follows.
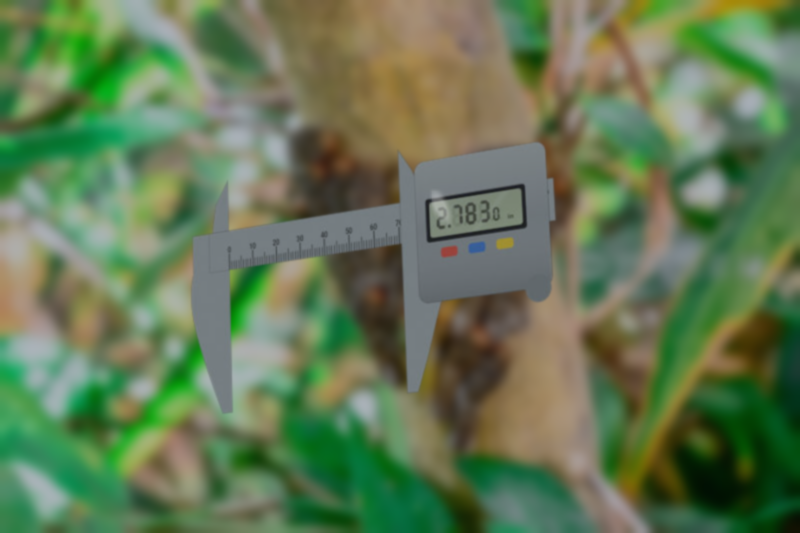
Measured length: 2.7830 in
